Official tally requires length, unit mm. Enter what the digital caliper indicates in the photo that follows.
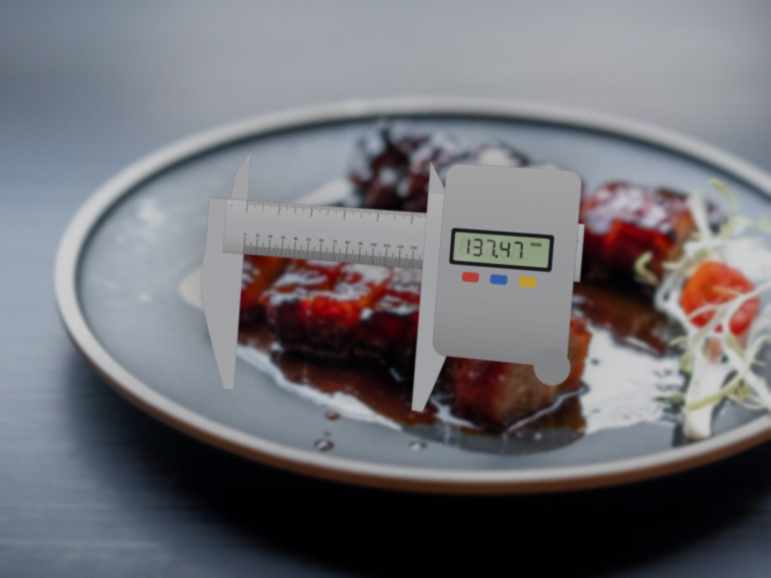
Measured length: 137.47 mm
